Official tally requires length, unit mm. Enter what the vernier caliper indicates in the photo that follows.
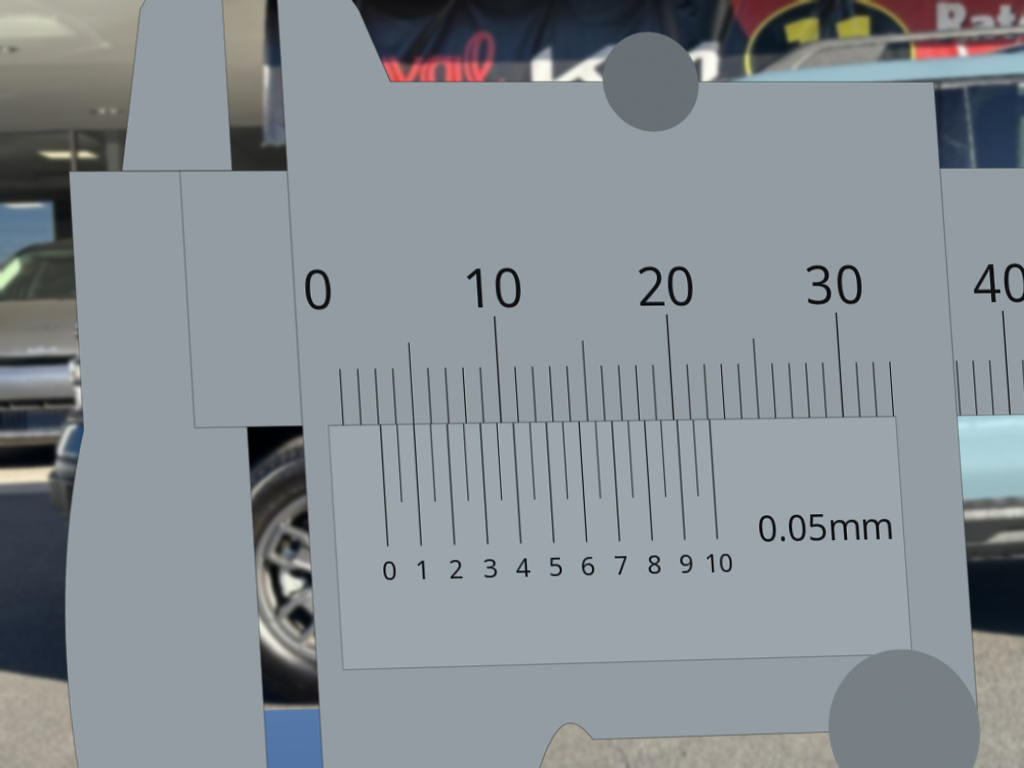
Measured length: 3.1 mm
